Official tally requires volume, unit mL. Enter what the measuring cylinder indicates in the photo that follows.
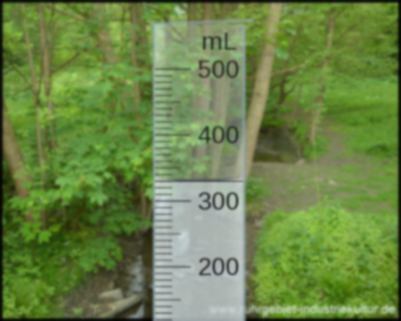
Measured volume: 330 mL
